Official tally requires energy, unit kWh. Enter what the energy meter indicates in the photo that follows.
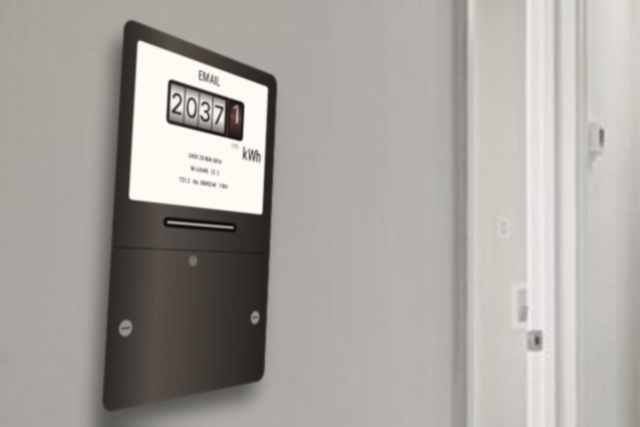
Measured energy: 2037.1 kWh
